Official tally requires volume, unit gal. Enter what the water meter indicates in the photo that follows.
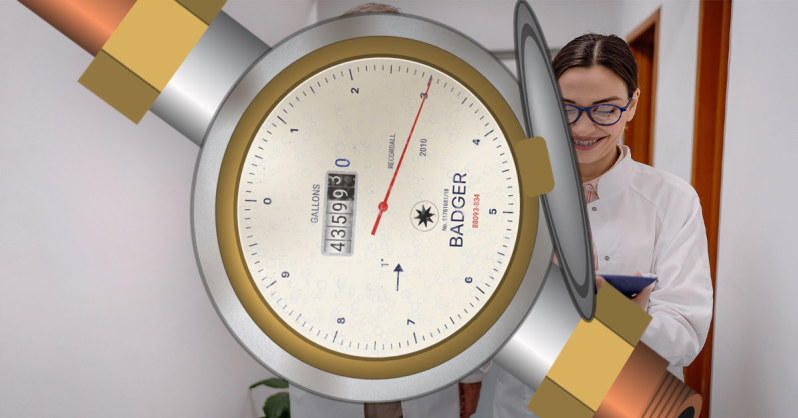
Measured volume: 4359933.0 gal
